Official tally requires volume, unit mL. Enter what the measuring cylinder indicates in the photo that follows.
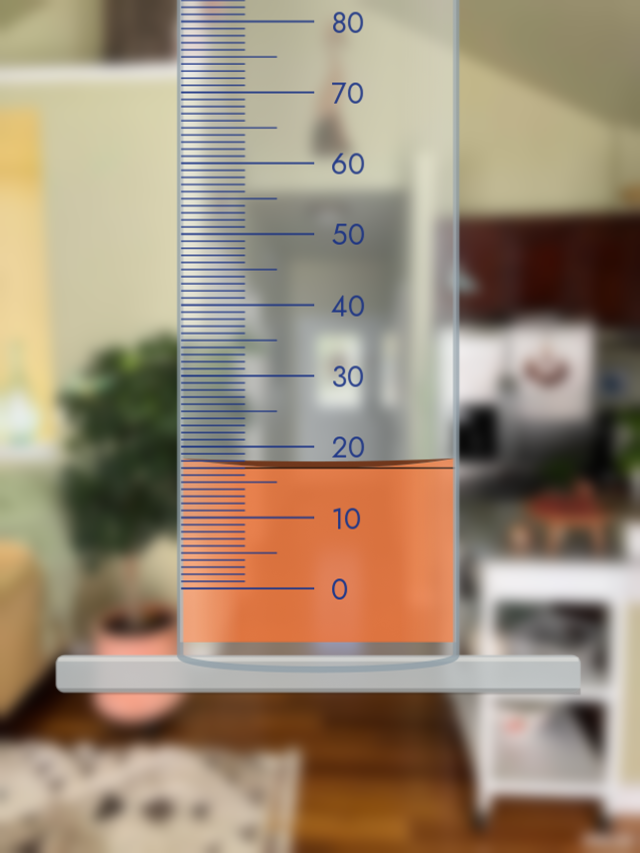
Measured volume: 17 mL
